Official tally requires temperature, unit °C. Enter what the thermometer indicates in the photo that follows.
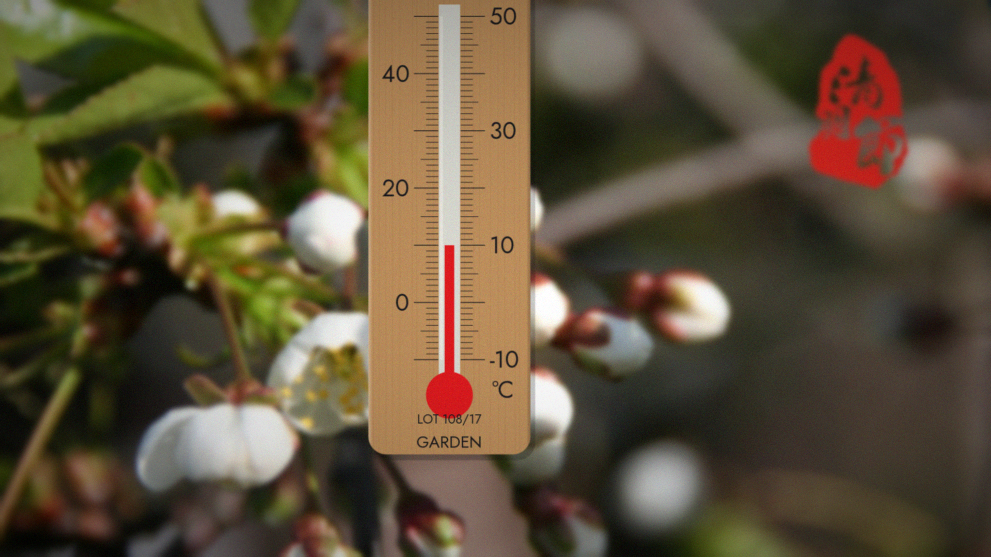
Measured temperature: 10 °C
